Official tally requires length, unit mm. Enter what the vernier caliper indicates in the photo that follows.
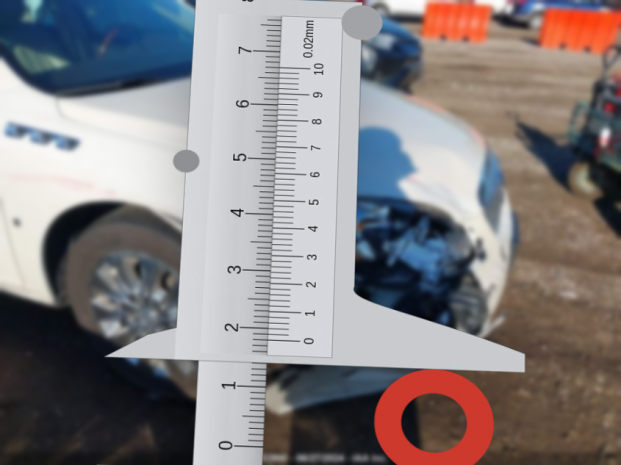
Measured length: 18.0 mm
